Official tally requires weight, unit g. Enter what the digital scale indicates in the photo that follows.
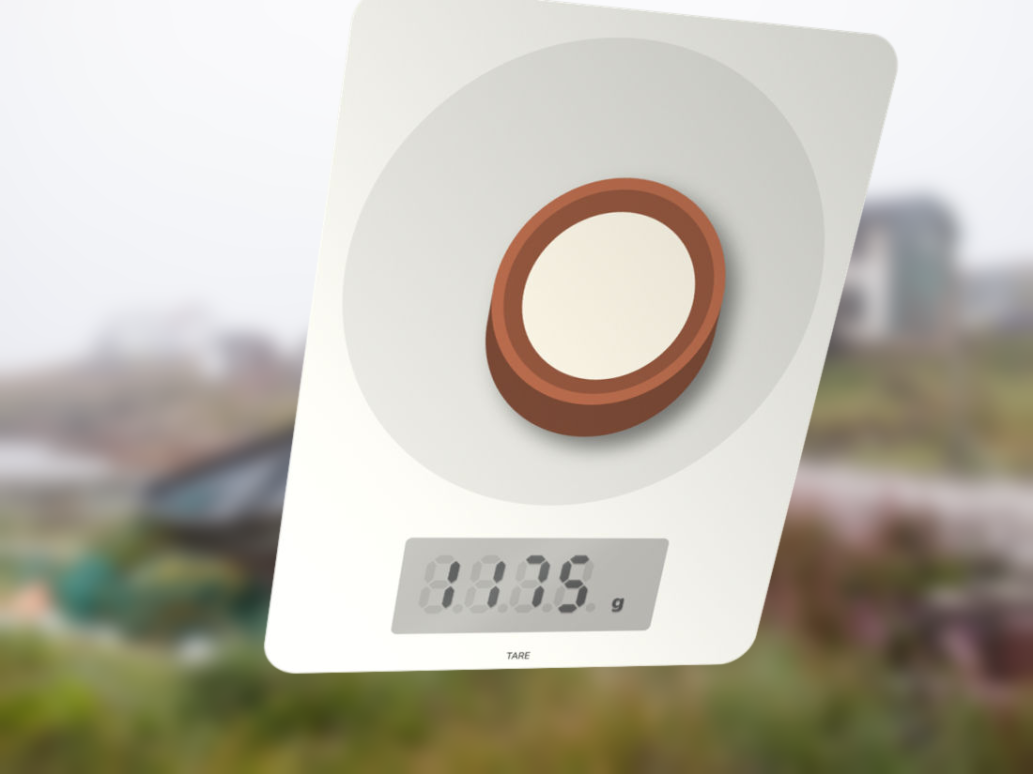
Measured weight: 1175 g
